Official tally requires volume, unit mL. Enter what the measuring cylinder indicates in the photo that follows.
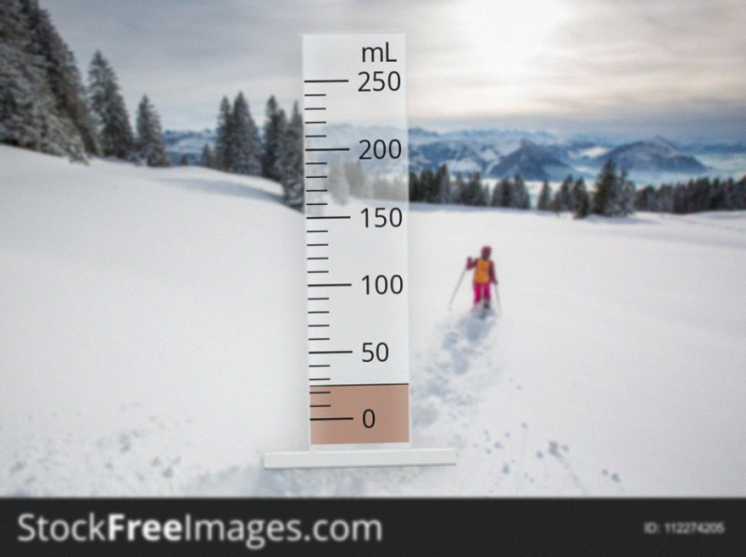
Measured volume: 25 mL
